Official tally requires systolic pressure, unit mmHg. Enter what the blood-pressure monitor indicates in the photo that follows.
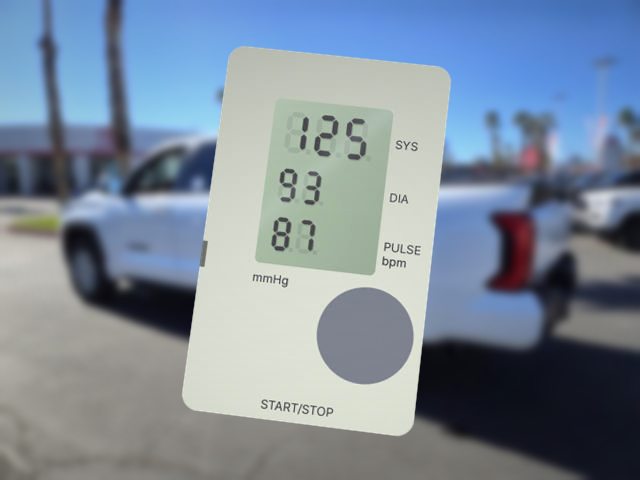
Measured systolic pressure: 125 mmHg
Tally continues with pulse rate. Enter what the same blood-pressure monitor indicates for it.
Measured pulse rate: 87 bpm
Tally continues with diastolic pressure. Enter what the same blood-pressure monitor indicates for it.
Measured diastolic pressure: 93 mmHg
